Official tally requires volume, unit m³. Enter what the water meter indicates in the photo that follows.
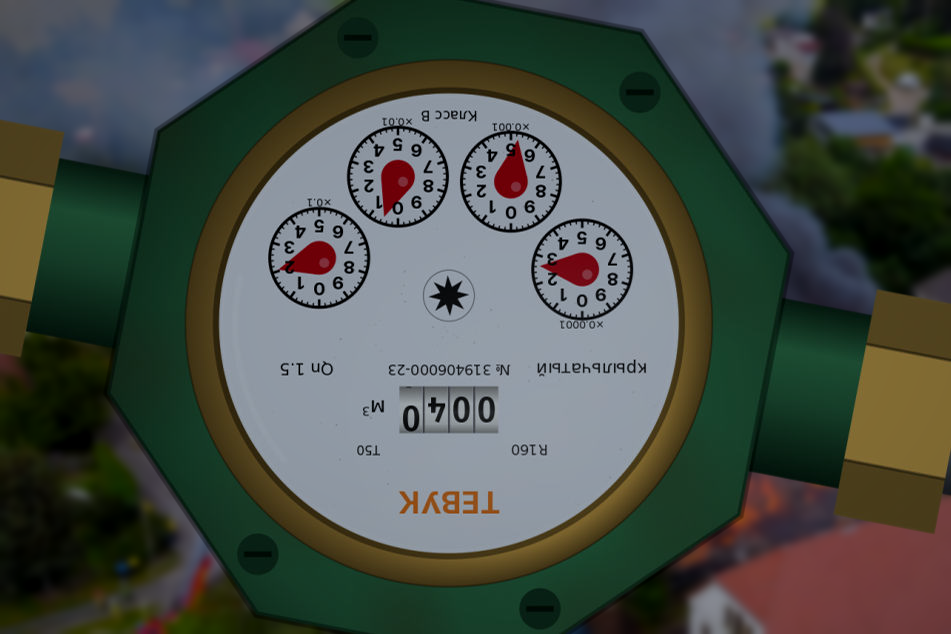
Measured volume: 40.2052 m³
